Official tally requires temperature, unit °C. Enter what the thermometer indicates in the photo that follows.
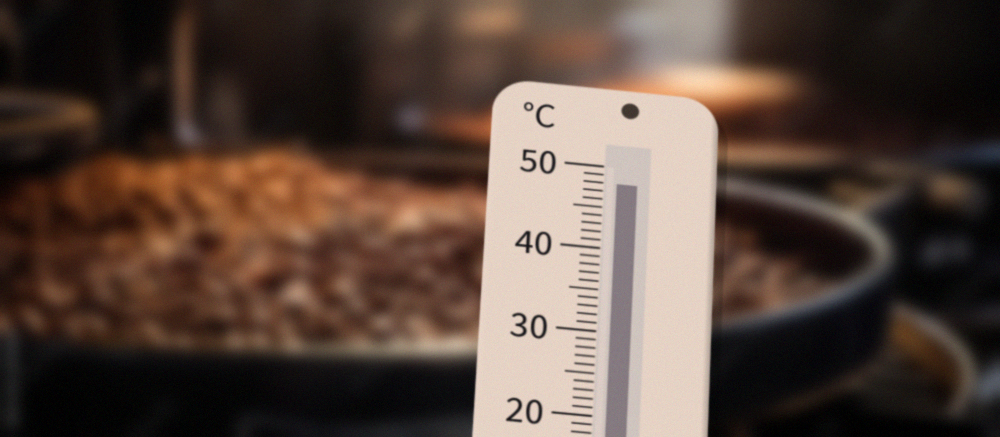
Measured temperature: 48 °C
